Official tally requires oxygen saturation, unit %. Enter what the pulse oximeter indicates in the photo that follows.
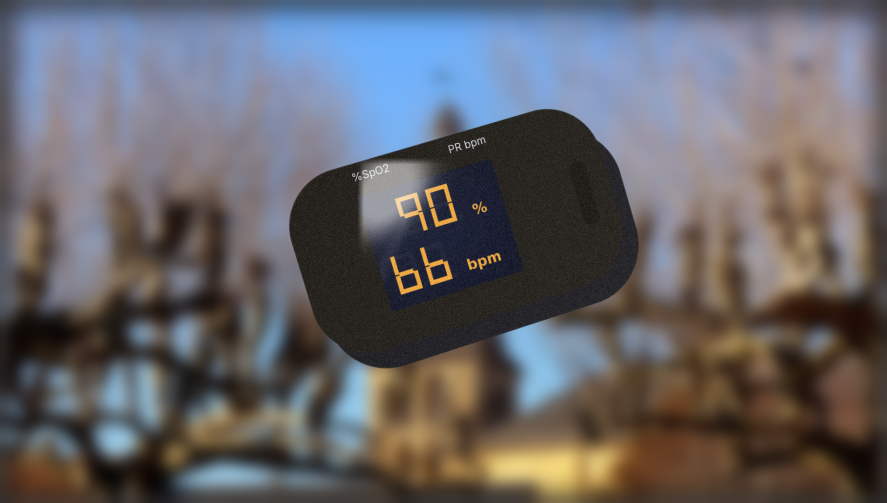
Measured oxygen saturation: 90 %
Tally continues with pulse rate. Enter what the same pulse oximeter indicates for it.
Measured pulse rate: 66 bpm
